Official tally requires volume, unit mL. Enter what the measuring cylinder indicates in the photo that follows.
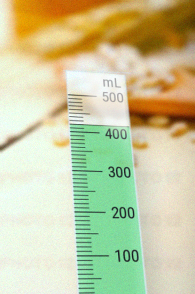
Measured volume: 420 mL
